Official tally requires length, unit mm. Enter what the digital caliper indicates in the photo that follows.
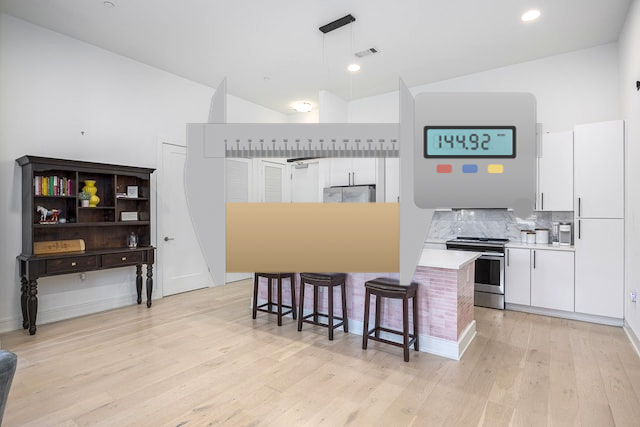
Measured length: 144.92 mm
